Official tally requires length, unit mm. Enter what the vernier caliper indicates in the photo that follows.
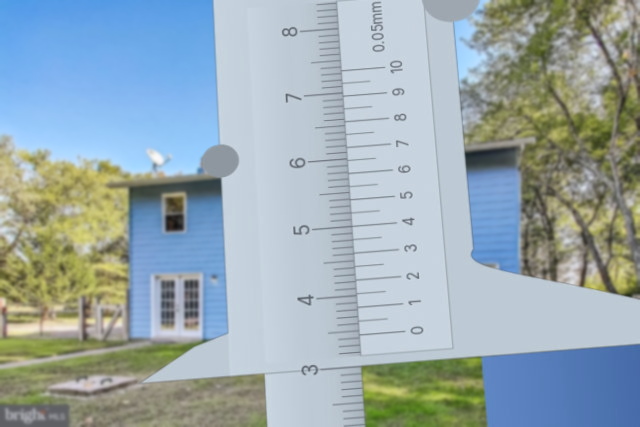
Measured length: 34.4 mm
